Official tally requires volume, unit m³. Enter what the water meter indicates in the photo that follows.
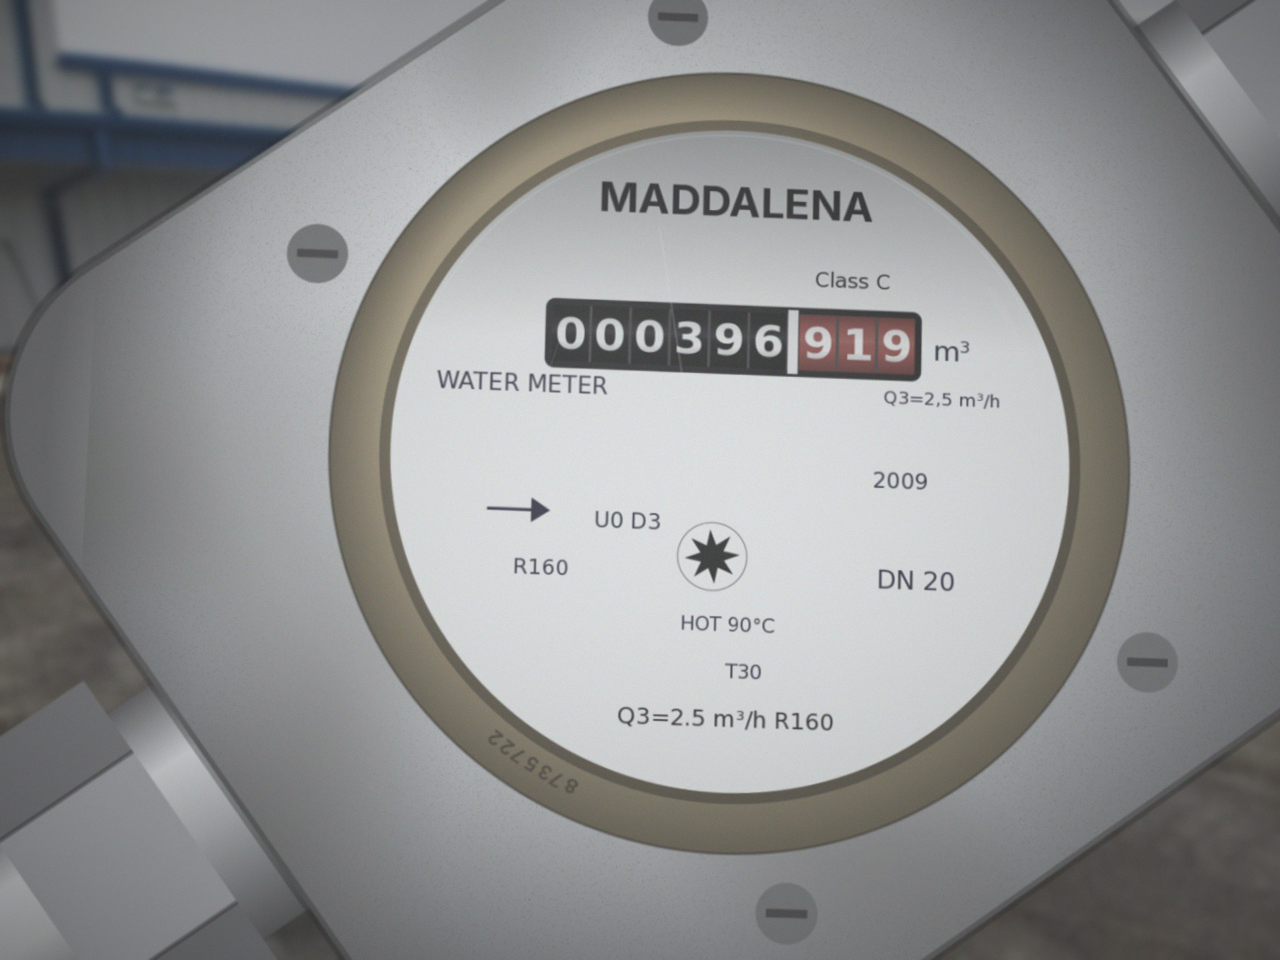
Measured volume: 396.919 m³
